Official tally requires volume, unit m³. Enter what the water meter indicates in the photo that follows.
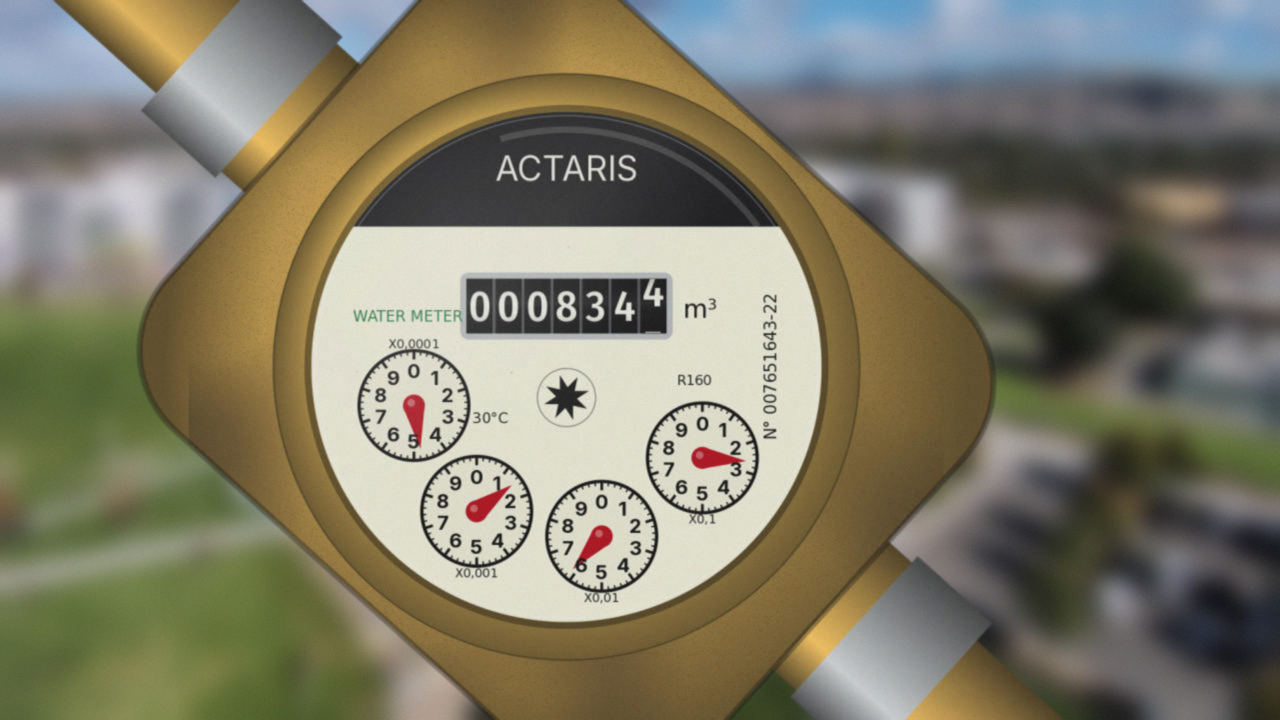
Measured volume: 8344.2614 m³
